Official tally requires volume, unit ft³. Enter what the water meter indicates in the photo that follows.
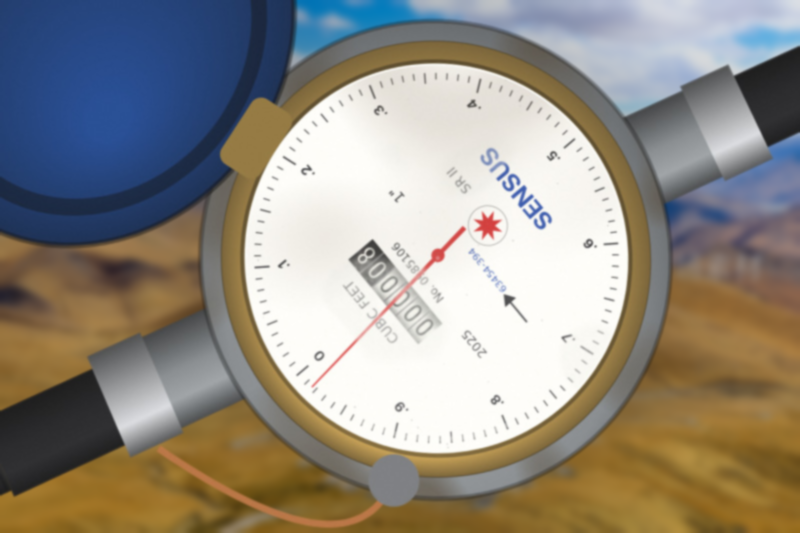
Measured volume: 7.98 ft³
